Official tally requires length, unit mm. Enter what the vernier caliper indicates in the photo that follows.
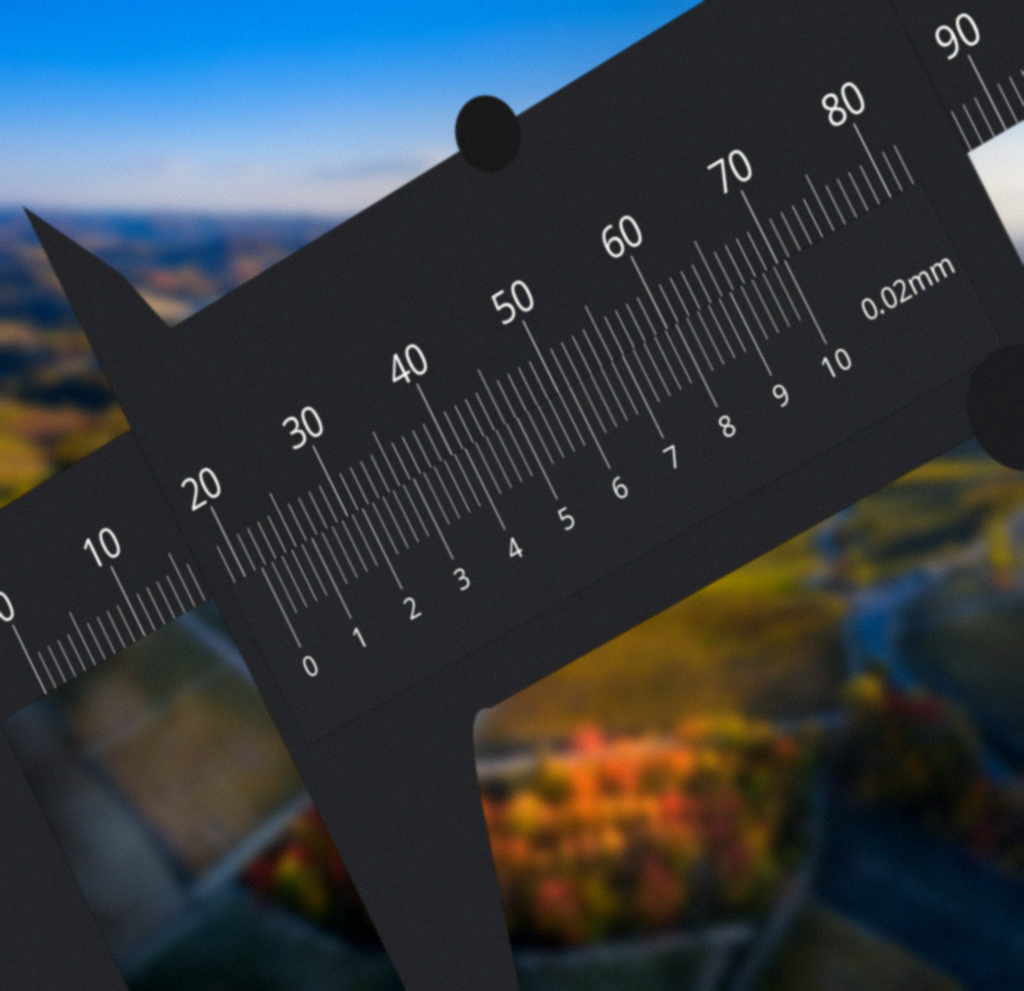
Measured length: 21.6 mm
